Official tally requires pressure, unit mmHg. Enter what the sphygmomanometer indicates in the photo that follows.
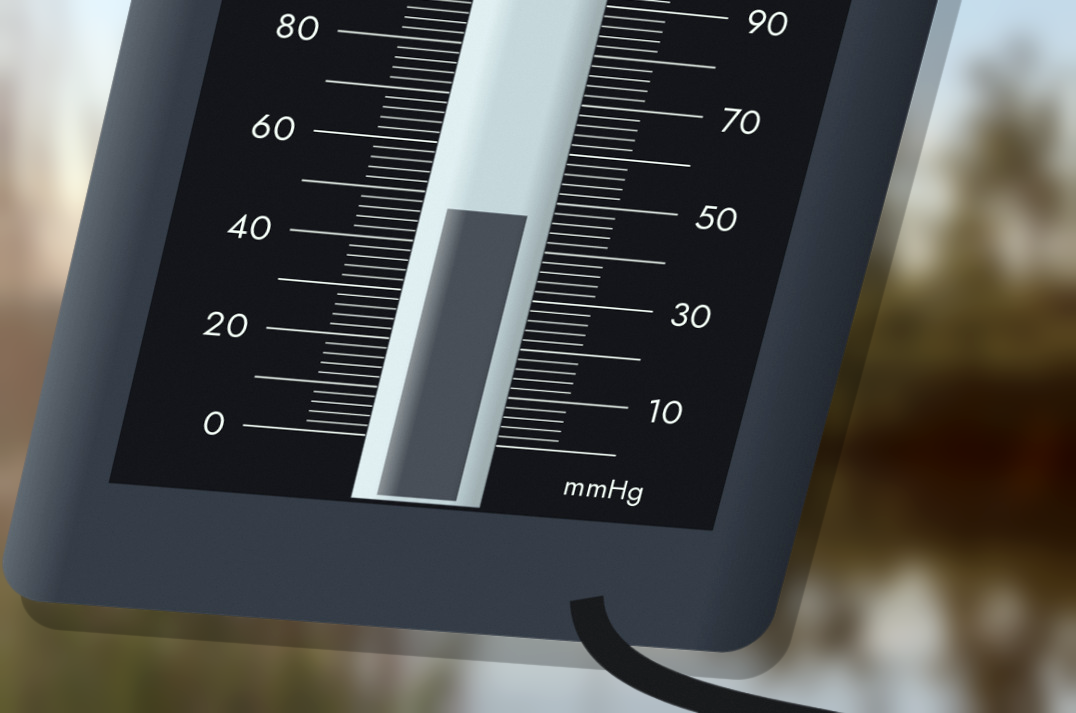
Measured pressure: 47 mmHg
